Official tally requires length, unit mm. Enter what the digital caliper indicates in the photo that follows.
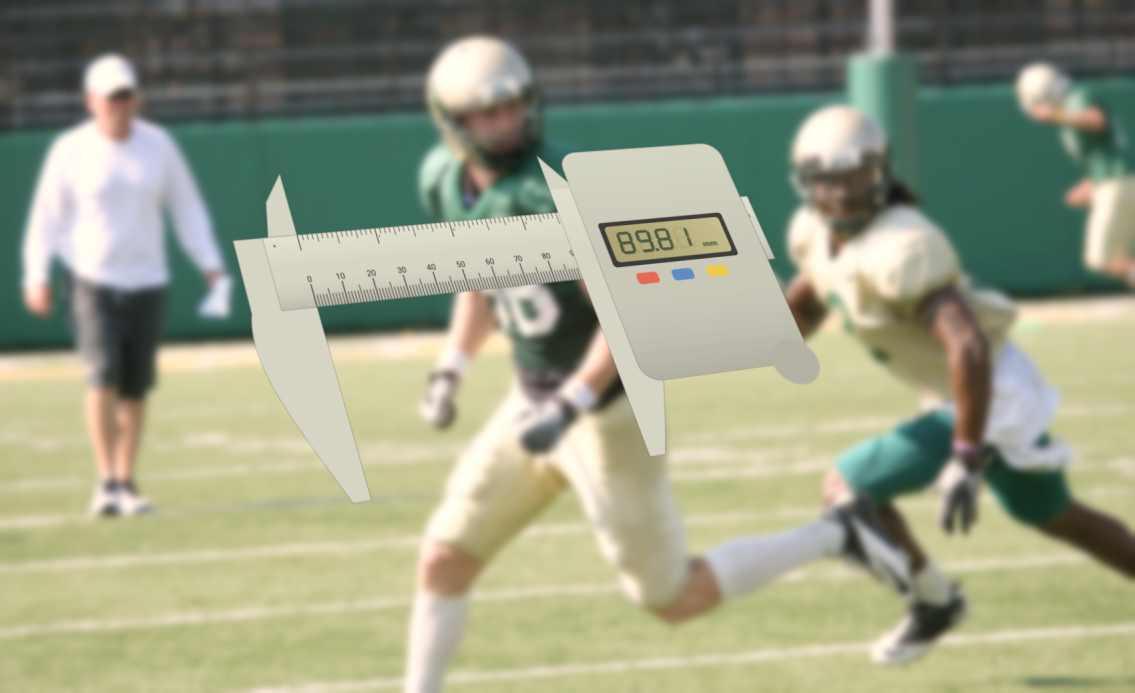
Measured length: 89.81 mm
